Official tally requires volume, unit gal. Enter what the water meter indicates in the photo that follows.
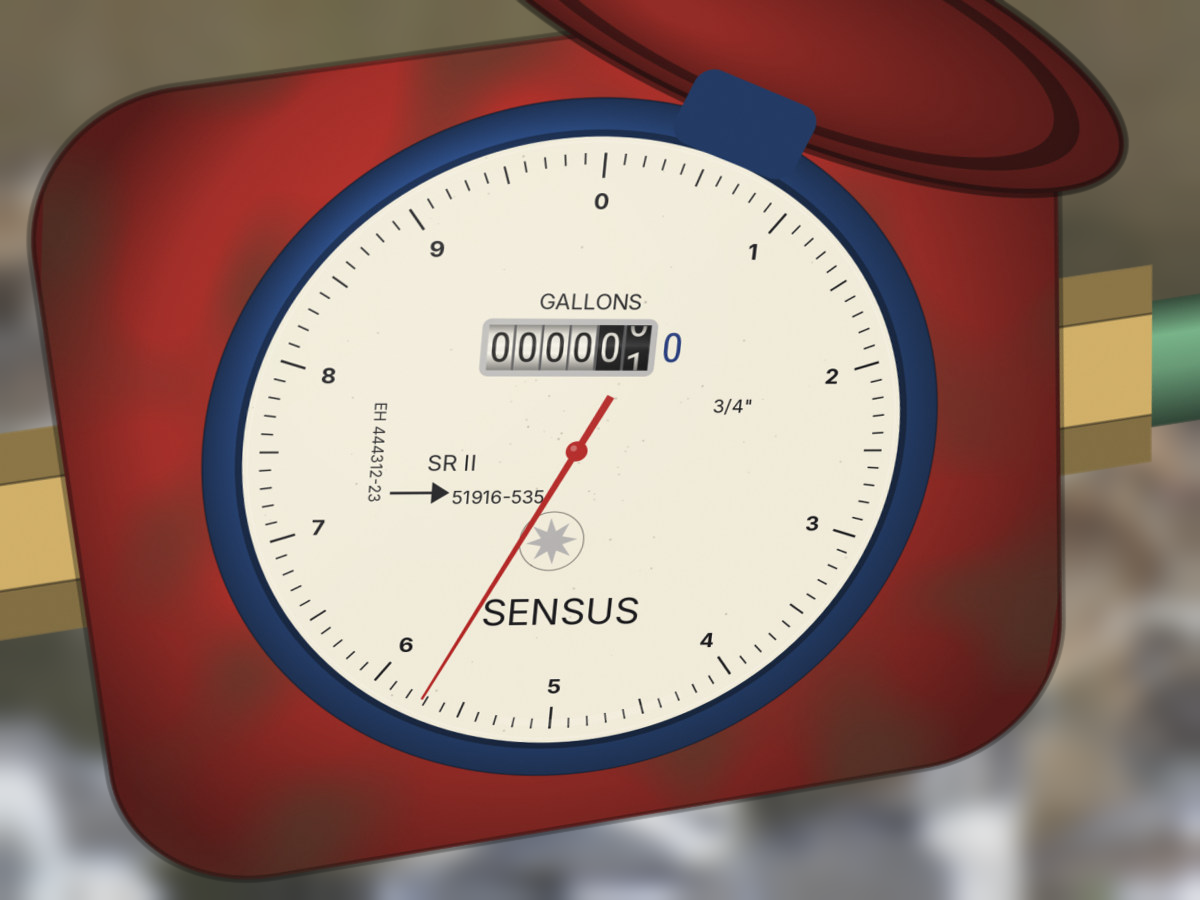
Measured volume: 5.7 gal
